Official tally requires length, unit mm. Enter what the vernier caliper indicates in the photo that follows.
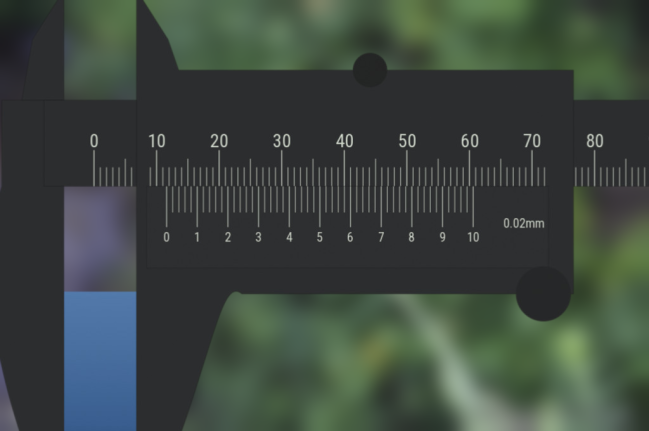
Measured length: 11.6 mm
